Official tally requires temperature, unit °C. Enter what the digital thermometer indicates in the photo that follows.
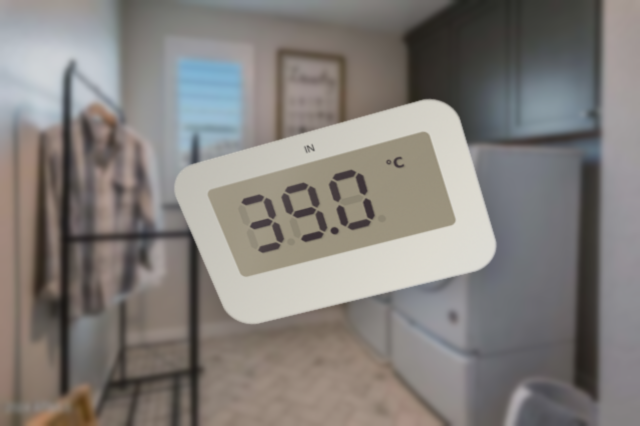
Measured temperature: 39.0 °C
